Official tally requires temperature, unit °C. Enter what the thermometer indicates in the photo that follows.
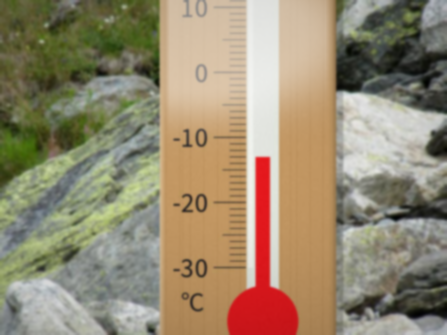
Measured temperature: -13 °C
